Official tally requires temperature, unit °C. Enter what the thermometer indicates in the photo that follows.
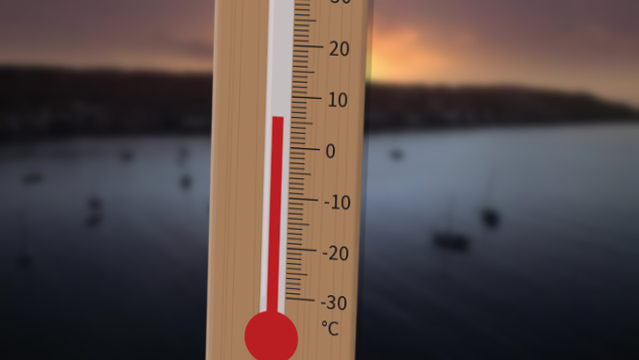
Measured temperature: 6 °C
